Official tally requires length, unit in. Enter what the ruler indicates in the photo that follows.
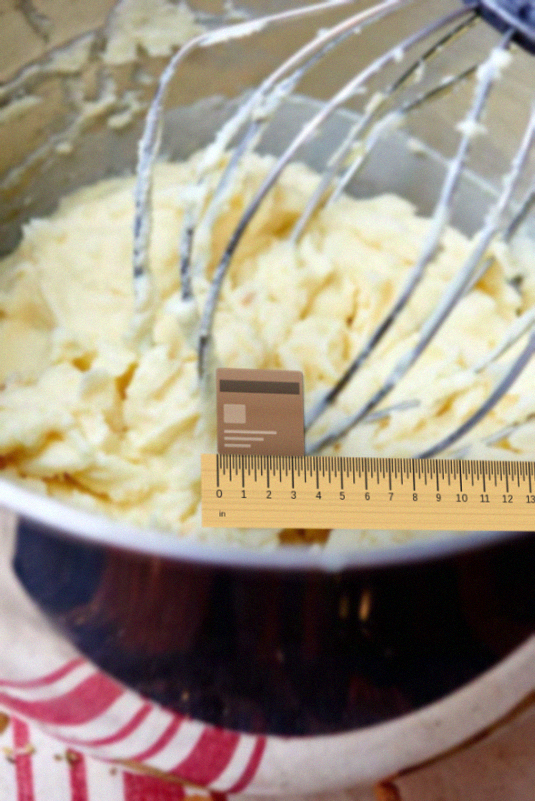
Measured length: 3.5 in
